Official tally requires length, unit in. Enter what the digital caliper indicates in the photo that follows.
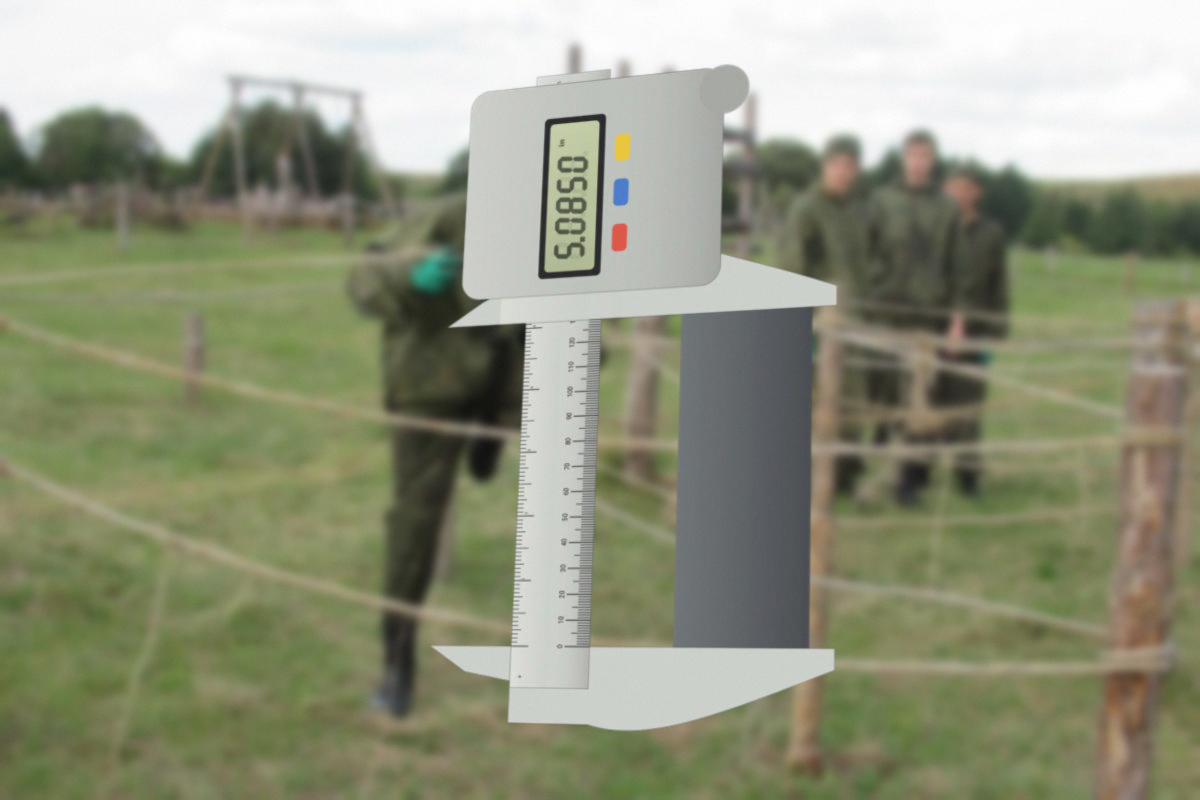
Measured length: 5.0850 in
